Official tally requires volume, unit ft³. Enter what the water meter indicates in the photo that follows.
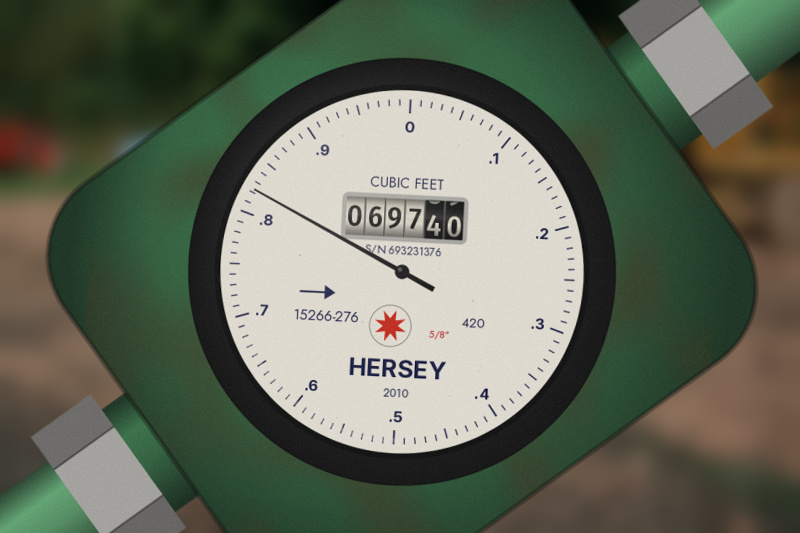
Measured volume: 69739.82 ft³
